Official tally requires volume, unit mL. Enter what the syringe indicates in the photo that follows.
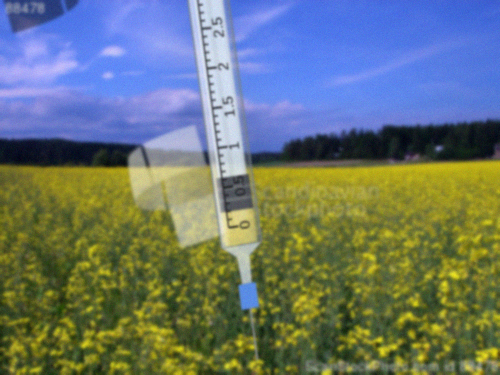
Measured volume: 0.2 mL
